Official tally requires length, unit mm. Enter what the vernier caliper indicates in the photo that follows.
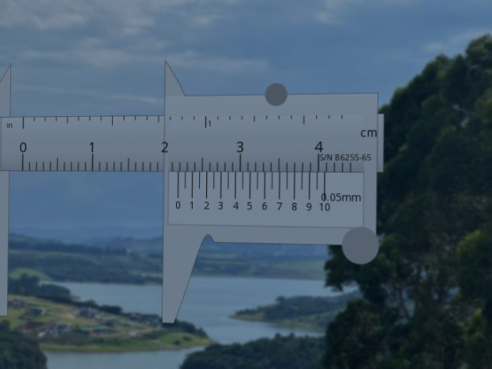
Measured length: 21.8 mm
